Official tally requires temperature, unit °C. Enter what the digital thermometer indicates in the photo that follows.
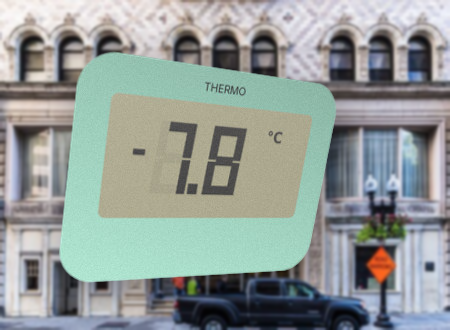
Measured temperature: -7.8 °C
